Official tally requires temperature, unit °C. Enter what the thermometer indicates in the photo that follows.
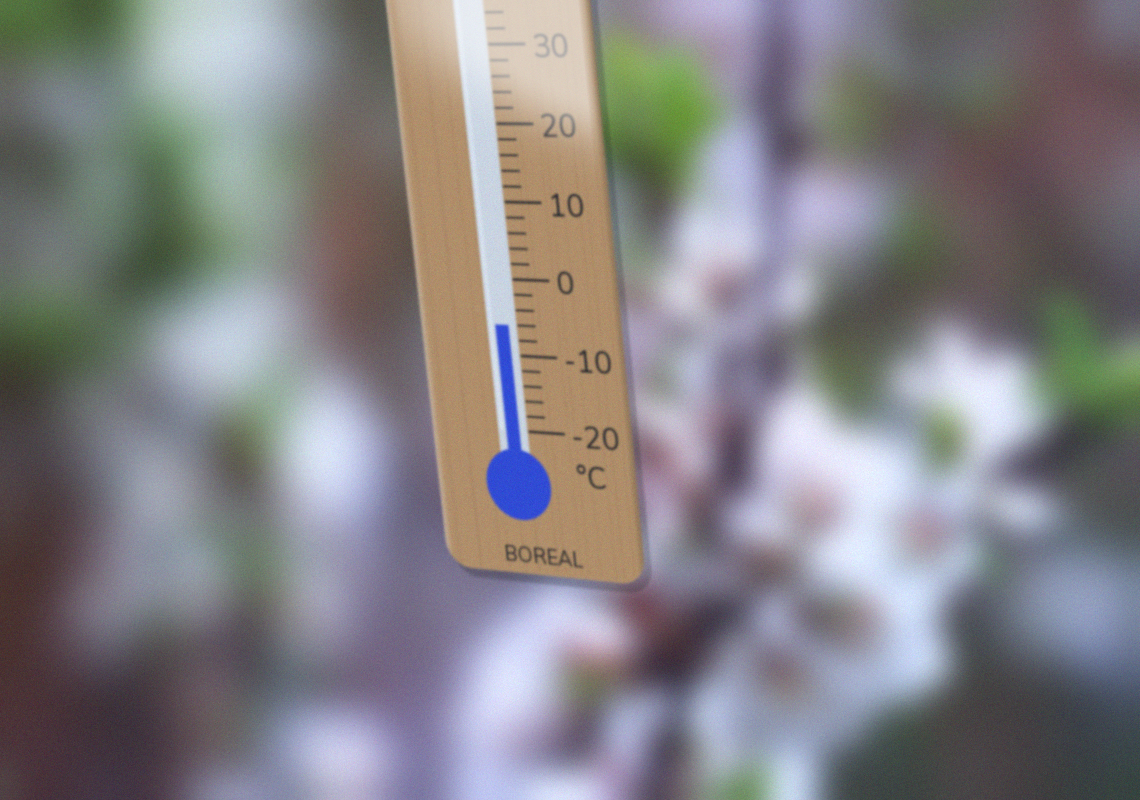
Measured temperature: -6 °C
